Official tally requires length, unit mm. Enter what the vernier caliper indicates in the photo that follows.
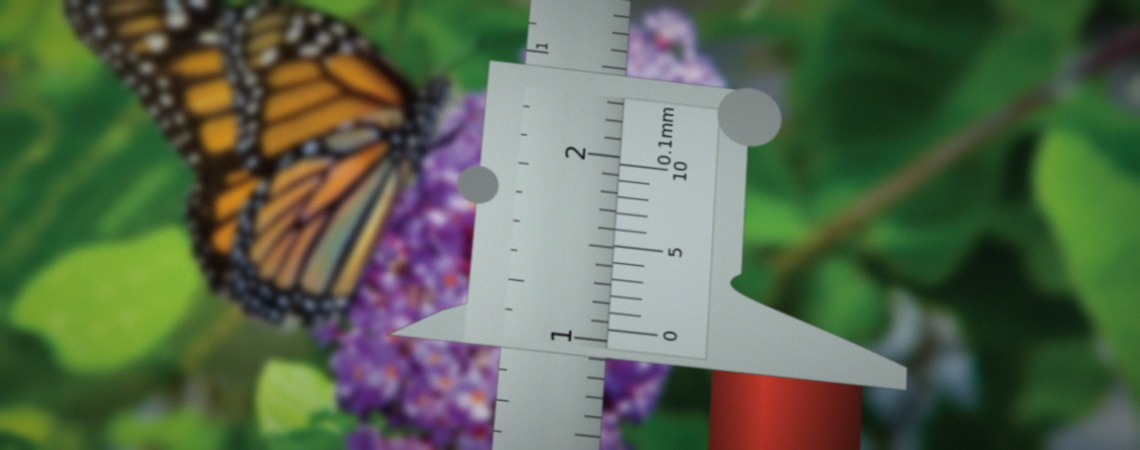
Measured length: 10.6 mm
